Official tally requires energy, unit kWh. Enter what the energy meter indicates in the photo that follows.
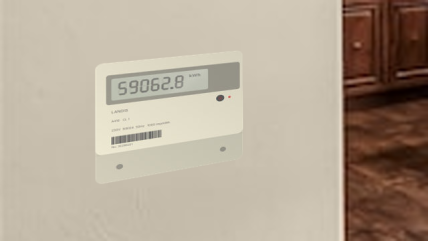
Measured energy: 59062.8 kWh
